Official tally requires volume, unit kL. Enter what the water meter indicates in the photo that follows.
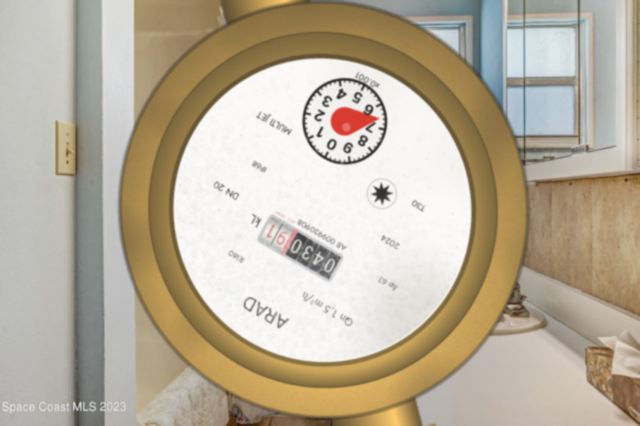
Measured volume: 430.916 kL
